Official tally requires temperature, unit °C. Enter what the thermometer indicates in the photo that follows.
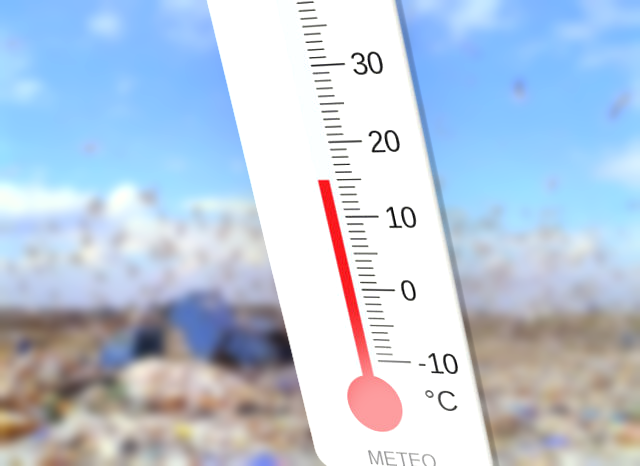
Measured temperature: 15 °C
